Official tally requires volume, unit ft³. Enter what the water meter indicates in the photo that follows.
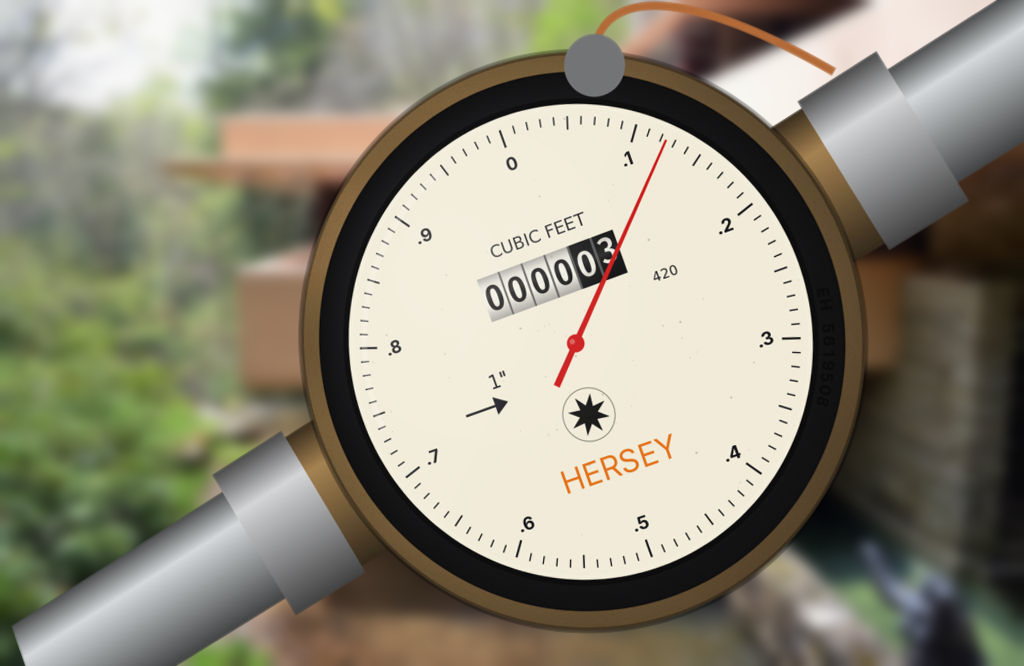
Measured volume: 3.12 ft³
